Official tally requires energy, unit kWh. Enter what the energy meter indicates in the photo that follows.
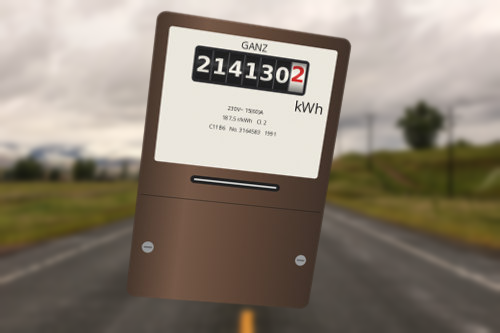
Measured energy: 214130.2 kWh
